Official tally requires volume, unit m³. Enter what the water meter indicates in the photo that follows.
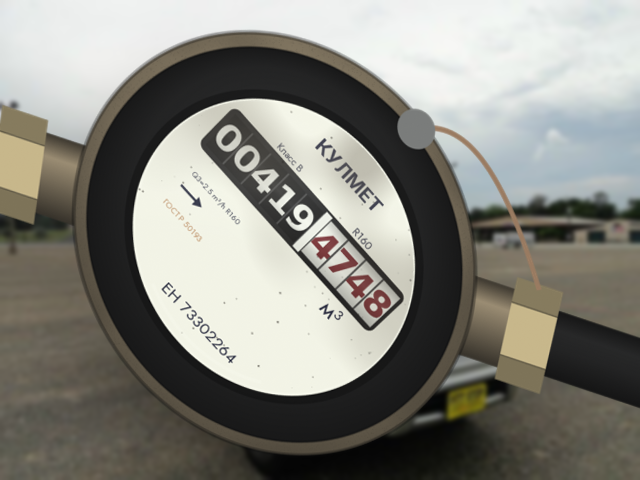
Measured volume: 419.4748 m³
